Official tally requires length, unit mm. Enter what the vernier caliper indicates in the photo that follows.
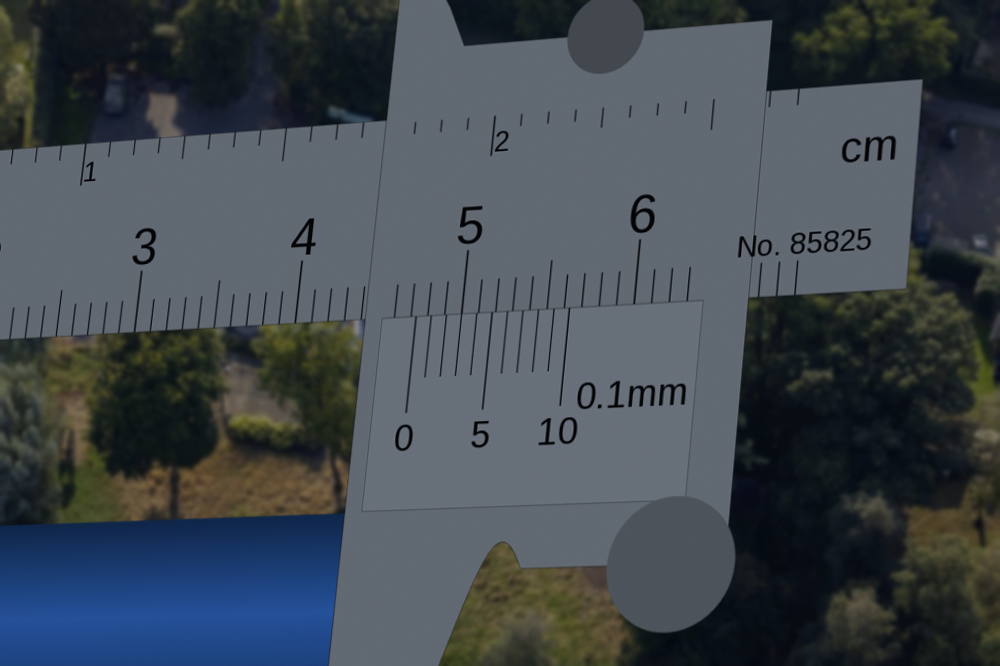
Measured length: 47.3 mm
